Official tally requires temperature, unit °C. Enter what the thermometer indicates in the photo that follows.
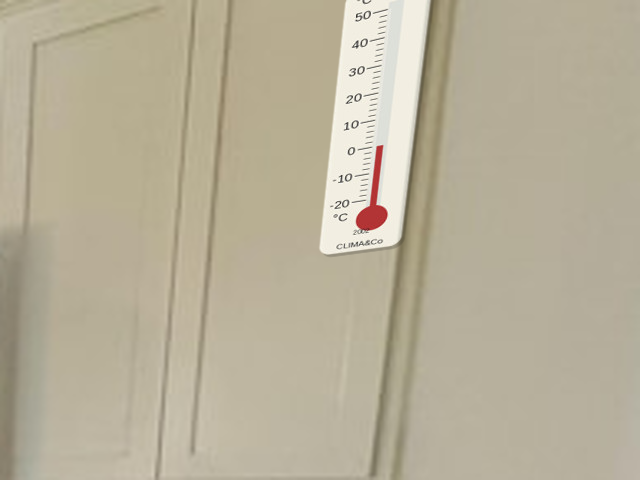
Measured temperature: 0 °C
